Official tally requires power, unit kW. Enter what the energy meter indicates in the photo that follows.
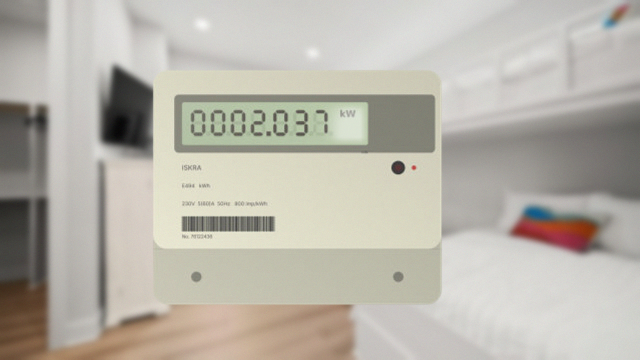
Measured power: 2.037 kW
